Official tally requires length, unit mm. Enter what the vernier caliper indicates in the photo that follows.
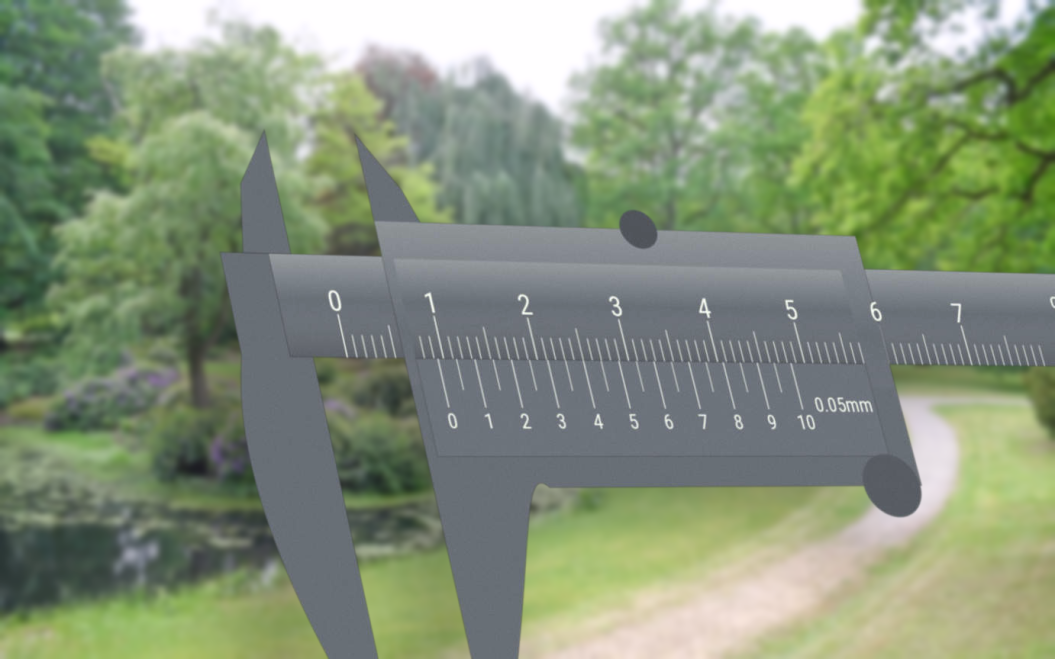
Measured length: 9.4 mm
